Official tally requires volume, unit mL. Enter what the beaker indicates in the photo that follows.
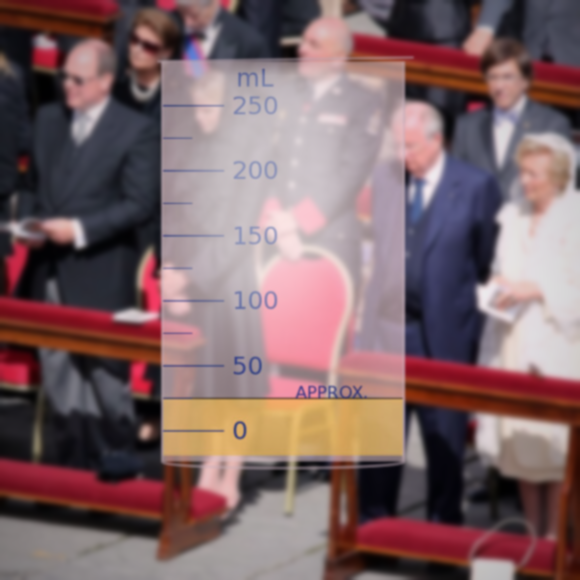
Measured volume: 25 mL
